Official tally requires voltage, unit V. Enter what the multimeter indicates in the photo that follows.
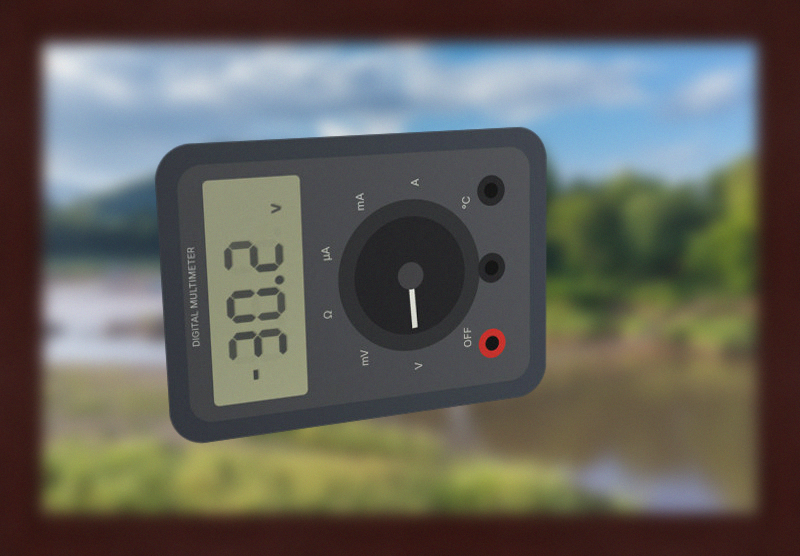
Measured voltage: -30.2 V
